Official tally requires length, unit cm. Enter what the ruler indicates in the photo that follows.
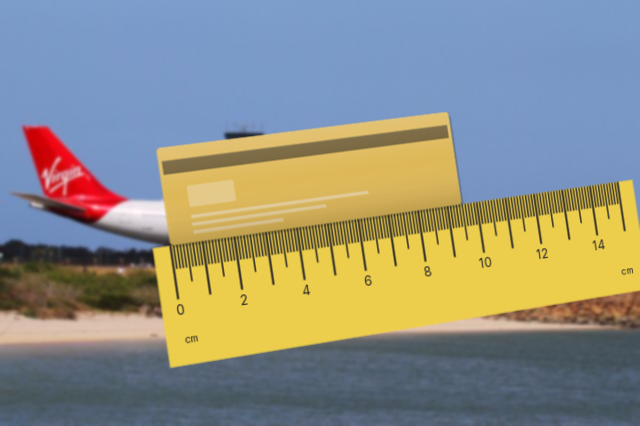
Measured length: 9.5 cm
